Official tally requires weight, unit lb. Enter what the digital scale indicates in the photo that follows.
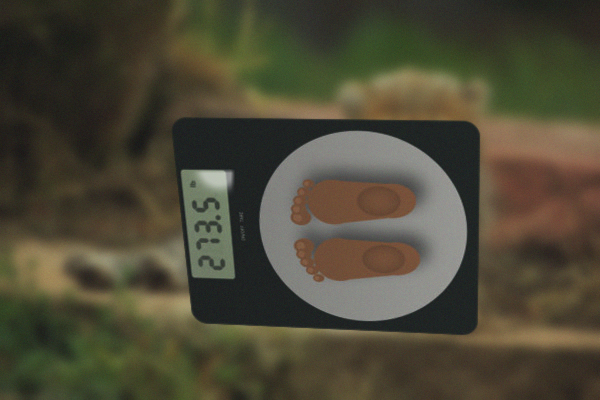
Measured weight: 273.5 lb
